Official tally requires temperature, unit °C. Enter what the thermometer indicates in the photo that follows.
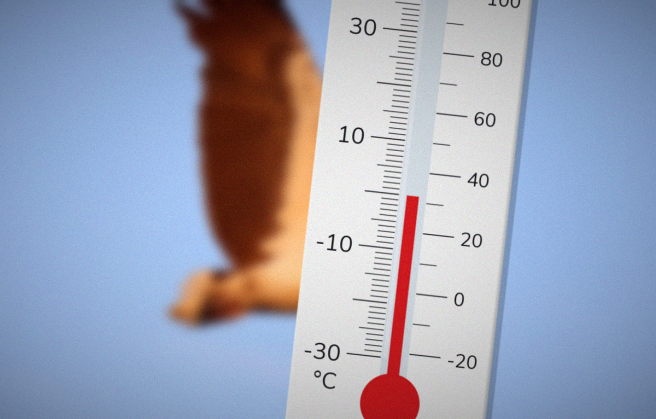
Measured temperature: 0 °C
